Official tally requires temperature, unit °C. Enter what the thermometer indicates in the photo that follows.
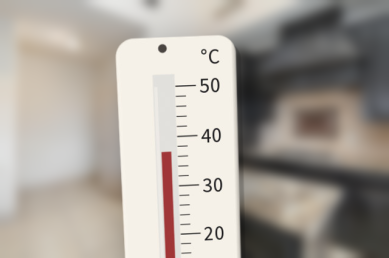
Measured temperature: 37 °C
